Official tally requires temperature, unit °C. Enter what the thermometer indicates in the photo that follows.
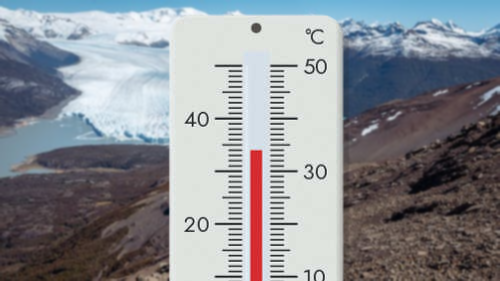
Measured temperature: 34 °C
